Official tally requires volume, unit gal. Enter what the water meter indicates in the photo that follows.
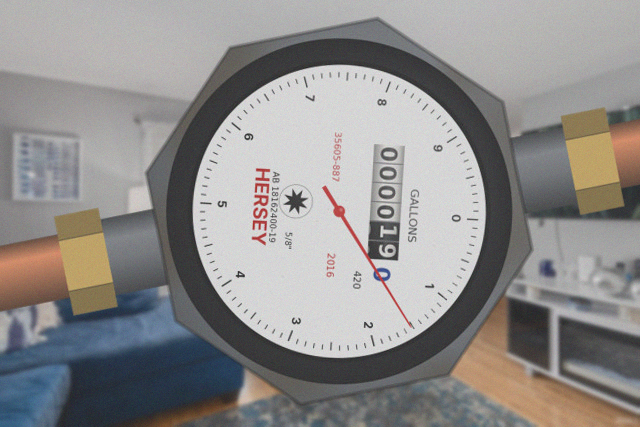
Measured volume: 191.5 gal
